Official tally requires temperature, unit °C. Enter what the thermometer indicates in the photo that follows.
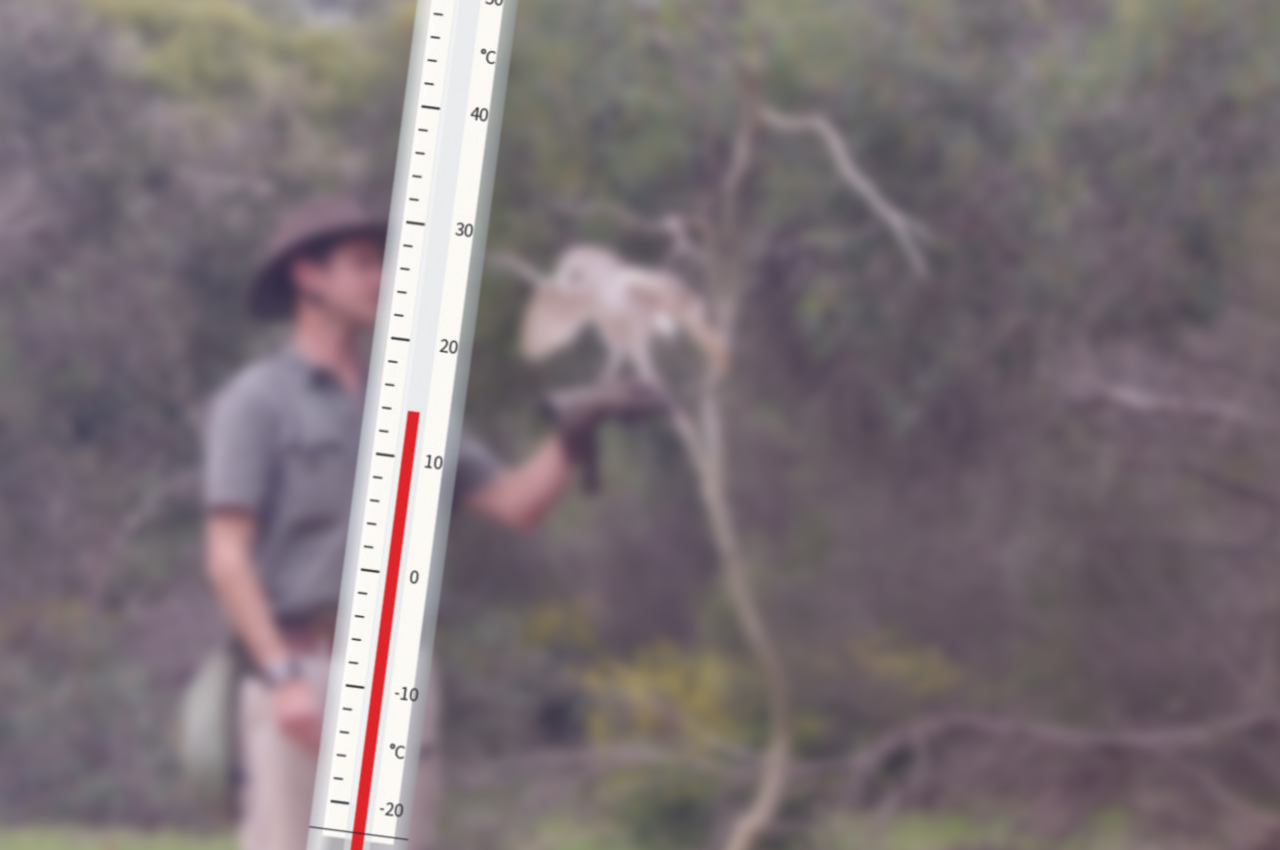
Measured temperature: 14 °C
